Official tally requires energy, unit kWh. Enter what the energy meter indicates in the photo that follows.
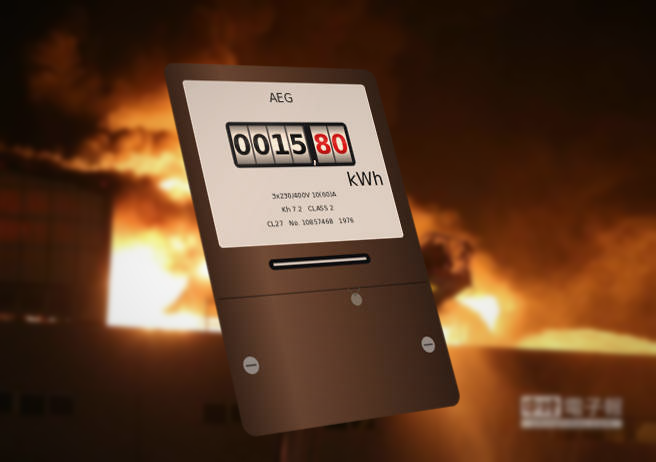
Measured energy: 15.80 kWh
